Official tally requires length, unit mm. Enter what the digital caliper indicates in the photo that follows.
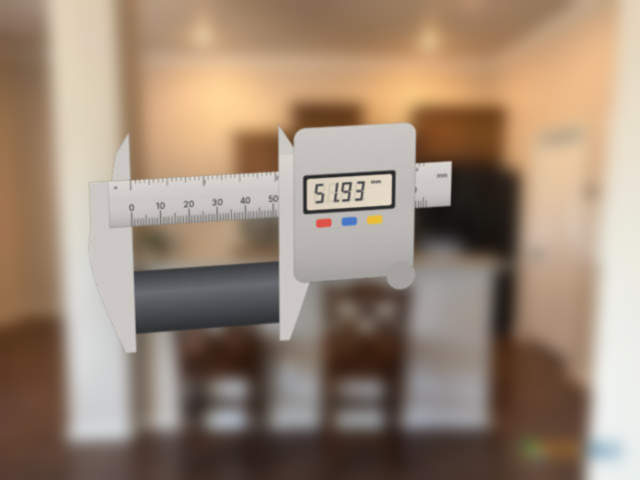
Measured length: 51.93 mm
